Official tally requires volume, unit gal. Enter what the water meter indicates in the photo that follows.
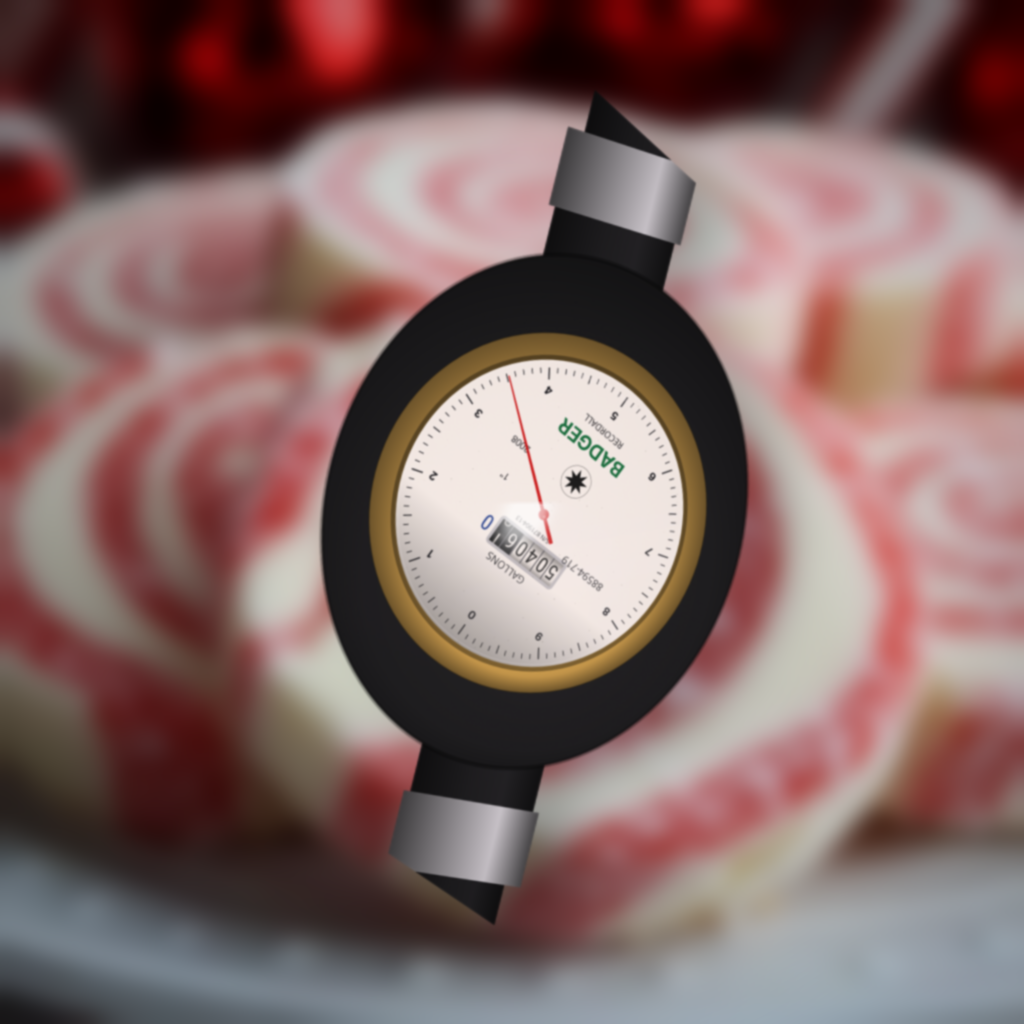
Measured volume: 5040613.5 gal
